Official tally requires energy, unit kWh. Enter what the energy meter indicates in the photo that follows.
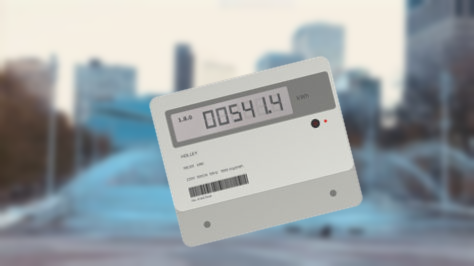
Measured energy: 541.4 kWh
